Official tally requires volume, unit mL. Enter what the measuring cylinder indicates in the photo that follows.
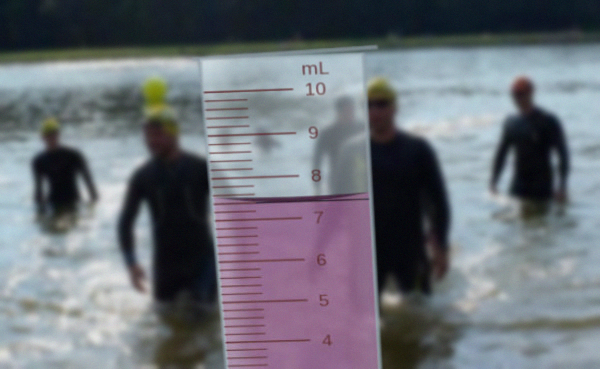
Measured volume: 7.4 mL
